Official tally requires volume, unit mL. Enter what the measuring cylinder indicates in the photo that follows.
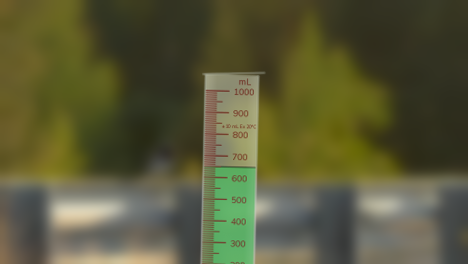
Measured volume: 650 mL
